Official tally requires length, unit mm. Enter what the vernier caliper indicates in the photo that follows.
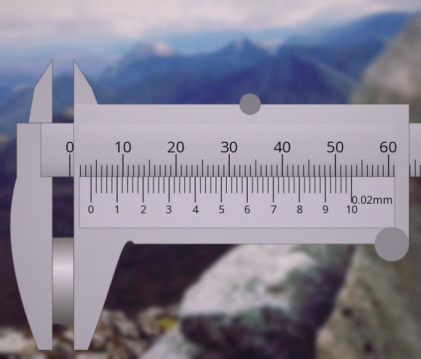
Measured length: 4.0 mm
